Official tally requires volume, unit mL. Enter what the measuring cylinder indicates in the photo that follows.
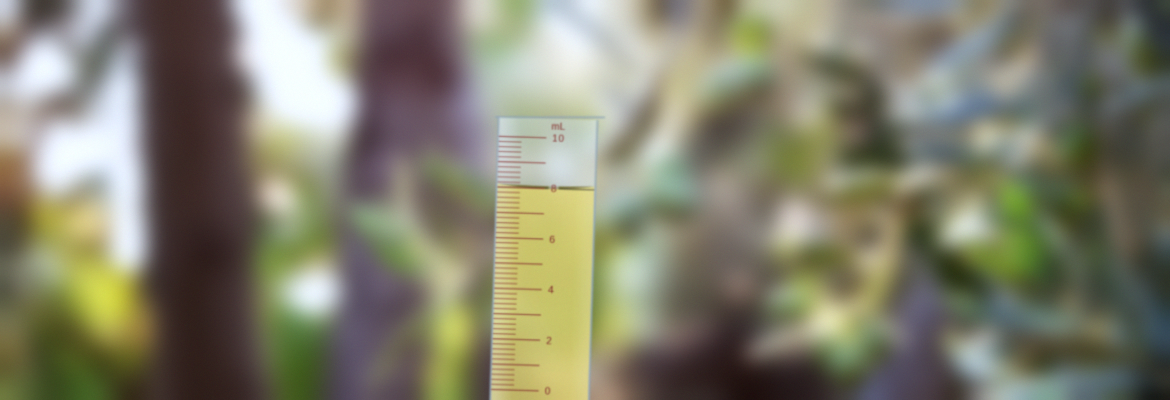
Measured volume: 8 mL
